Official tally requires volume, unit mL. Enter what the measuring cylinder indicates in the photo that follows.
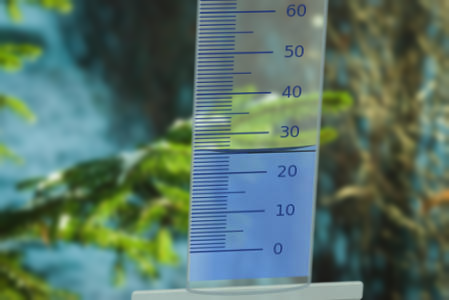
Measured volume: 25 mL
